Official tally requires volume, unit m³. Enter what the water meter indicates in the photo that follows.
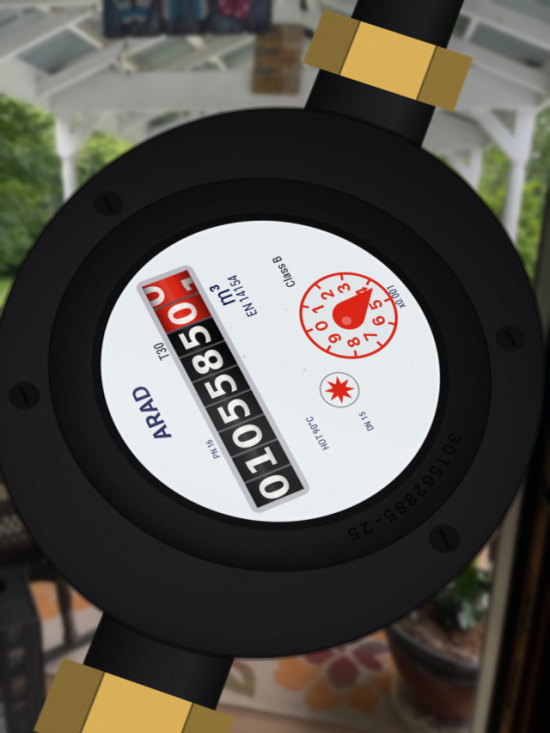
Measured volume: 105585.004 m³
